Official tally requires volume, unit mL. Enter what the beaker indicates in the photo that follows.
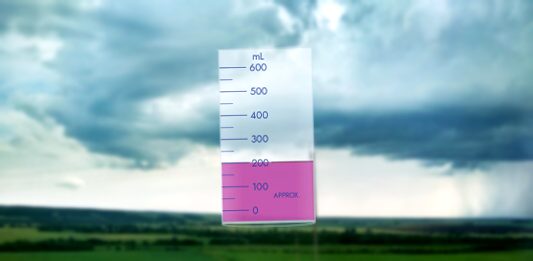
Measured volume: 200 mL
